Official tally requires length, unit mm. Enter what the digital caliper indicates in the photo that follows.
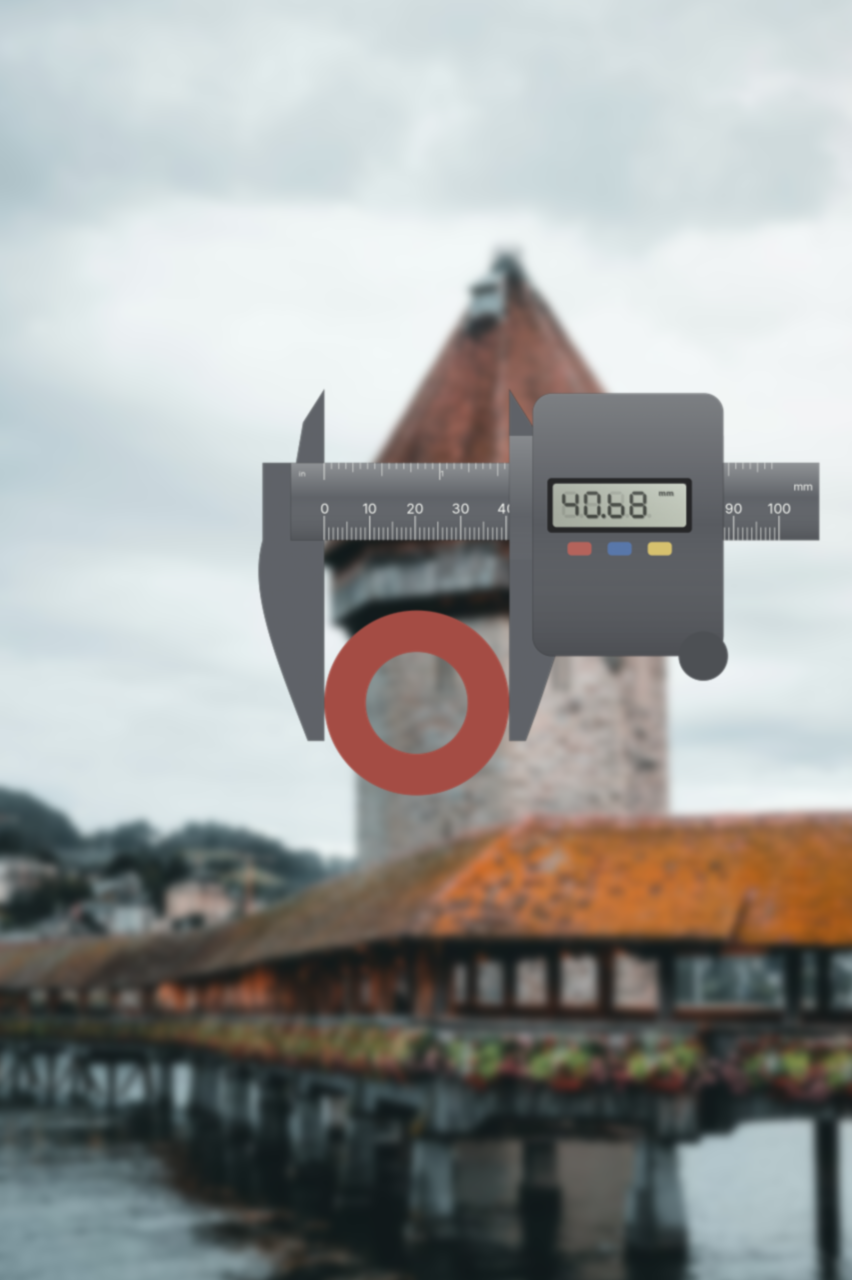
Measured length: 40.68 mm
